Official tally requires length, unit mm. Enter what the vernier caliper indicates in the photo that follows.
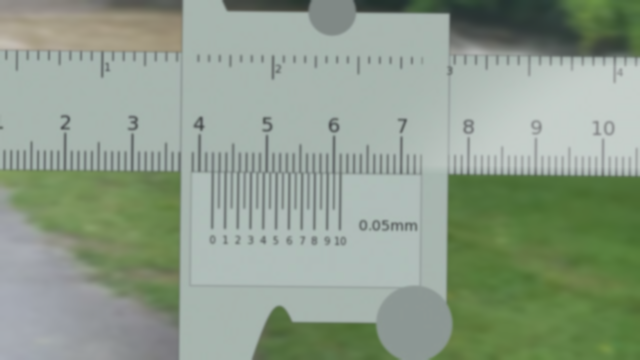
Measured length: 42.0 mm
